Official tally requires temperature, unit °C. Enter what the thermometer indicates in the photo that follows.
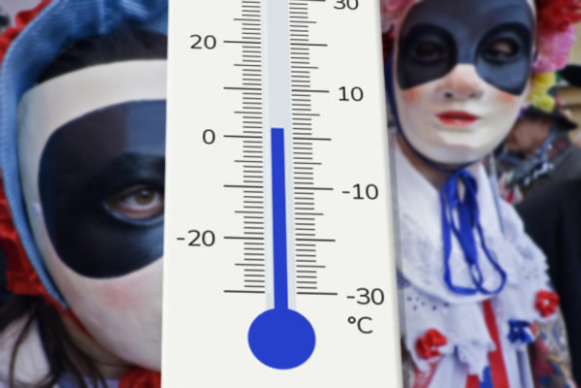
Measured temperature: 2 °C
